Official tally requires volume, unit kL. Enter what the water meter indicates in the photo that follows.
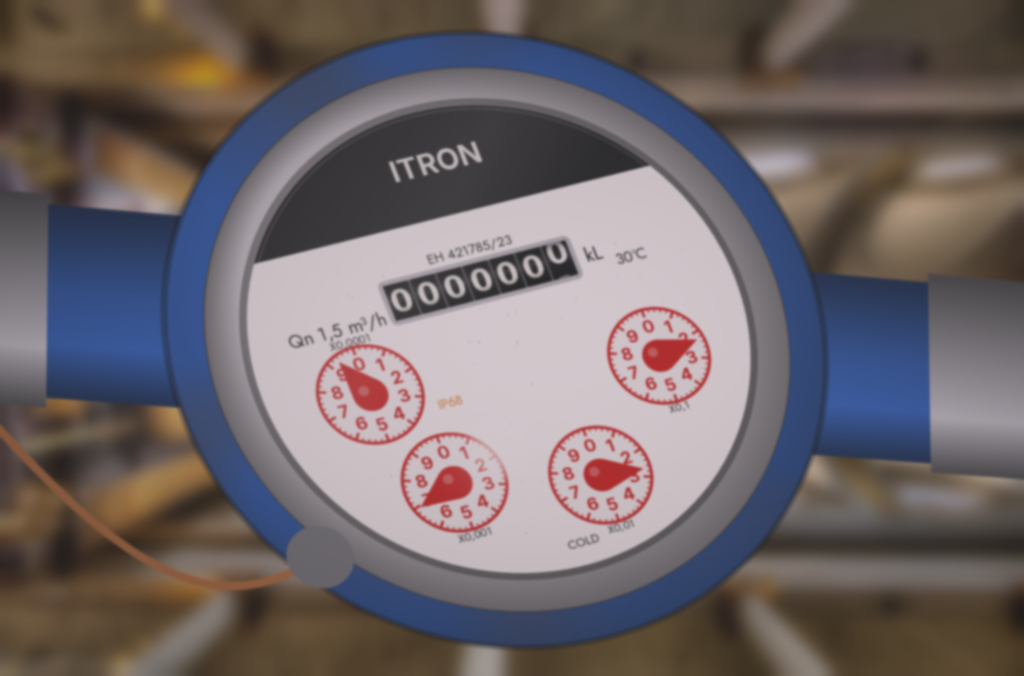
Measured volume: 0.2269 kL
